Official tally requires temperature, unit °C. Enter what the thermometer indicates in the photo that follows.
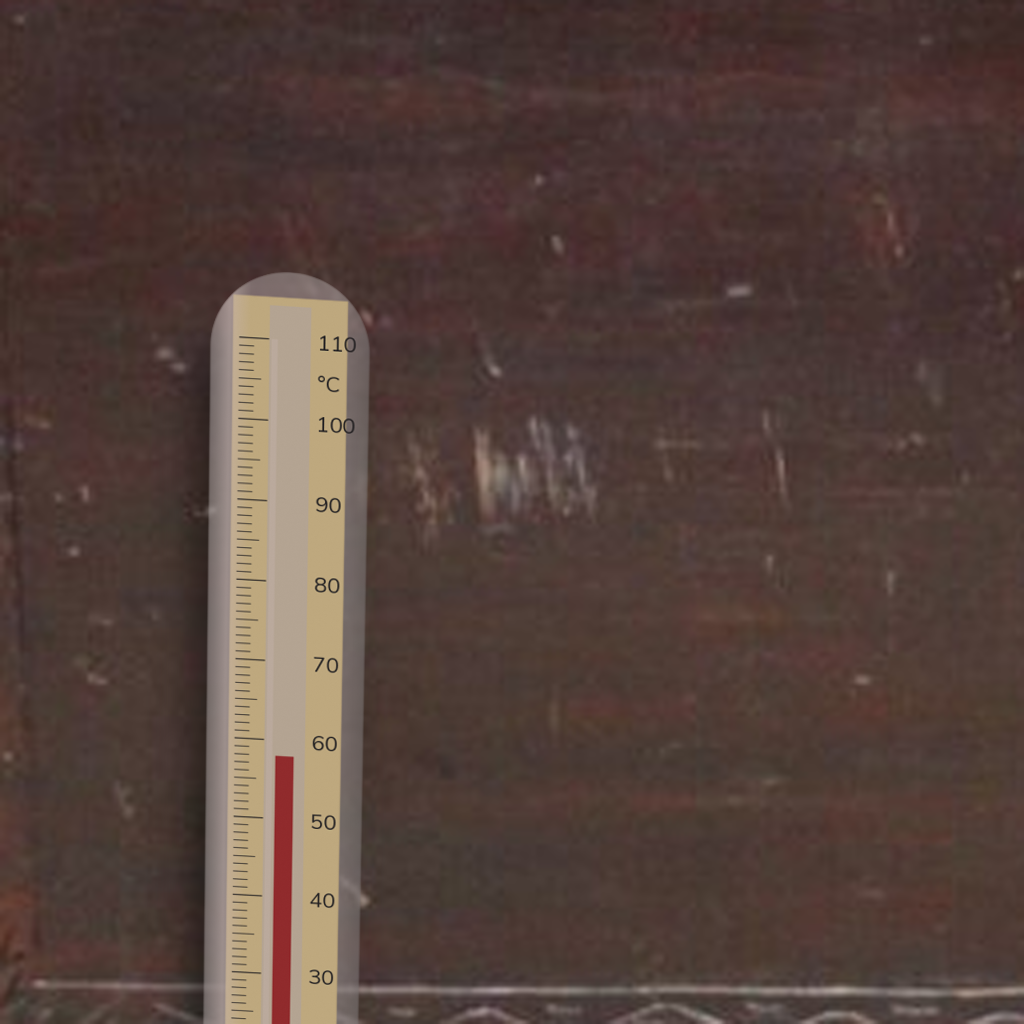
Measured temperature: 58 °C
